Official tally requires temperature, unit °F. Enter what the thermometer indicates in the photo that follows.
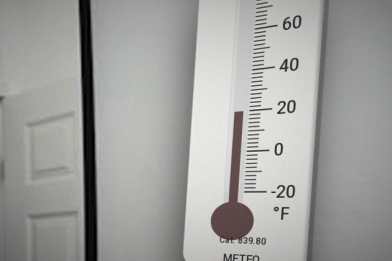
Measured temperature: 20 °F
